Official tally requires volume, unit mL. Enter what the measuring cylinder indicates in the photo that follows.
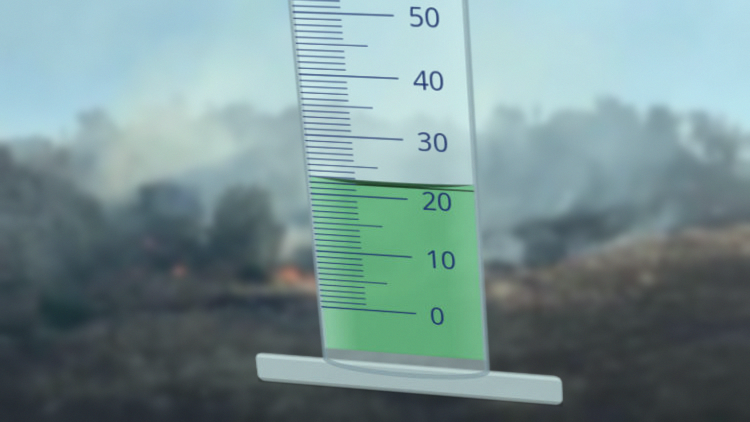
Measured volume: 22 mL
